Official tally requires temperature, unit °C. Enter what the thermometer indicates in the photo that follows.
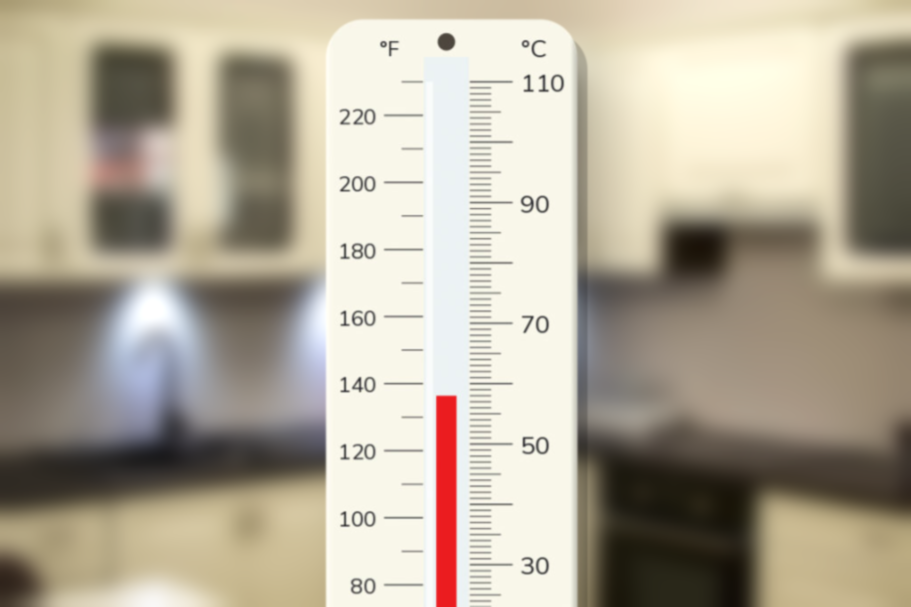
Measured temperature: 58 °C
